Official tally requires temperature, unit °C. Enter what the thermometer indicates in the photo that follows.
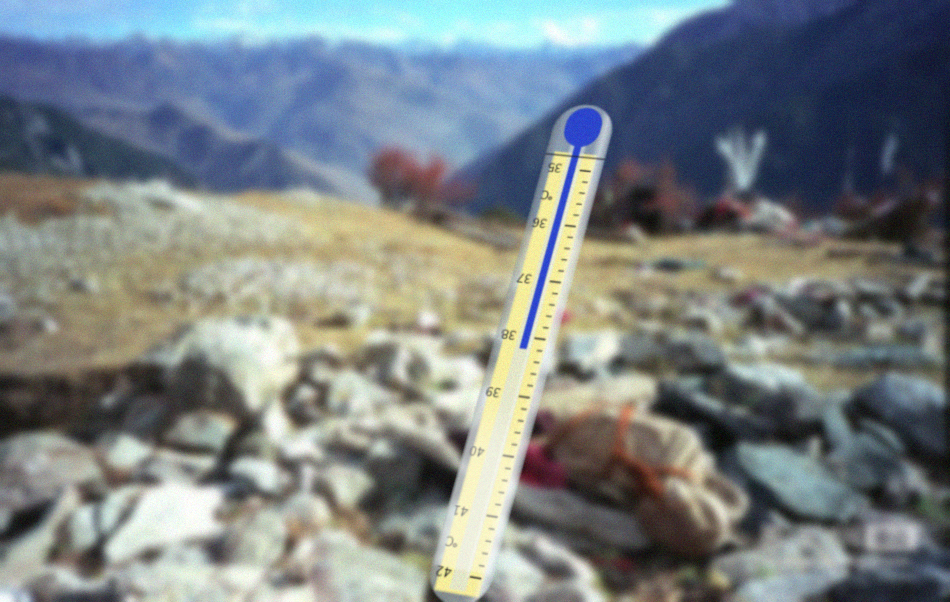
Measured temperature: 38.2 °C
